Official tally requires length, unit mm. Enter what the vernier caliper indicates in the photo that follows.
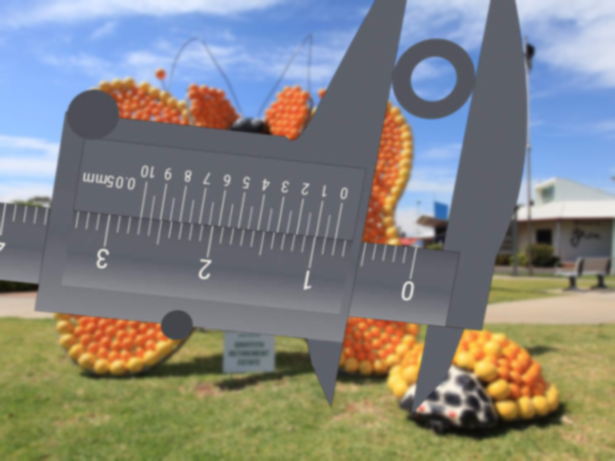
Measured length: 8.0 mm
